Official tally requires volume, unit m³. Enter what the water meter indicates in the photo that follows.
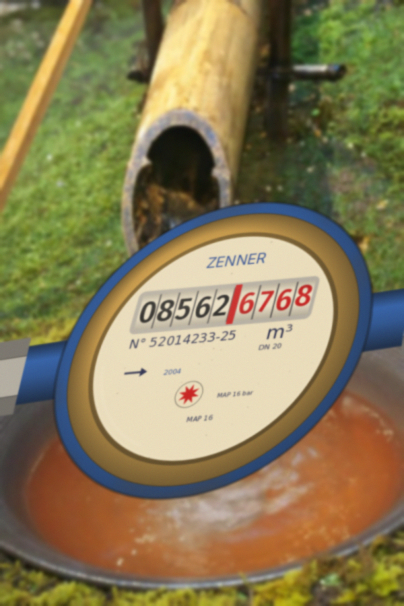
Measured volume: 8562.6768 m³
